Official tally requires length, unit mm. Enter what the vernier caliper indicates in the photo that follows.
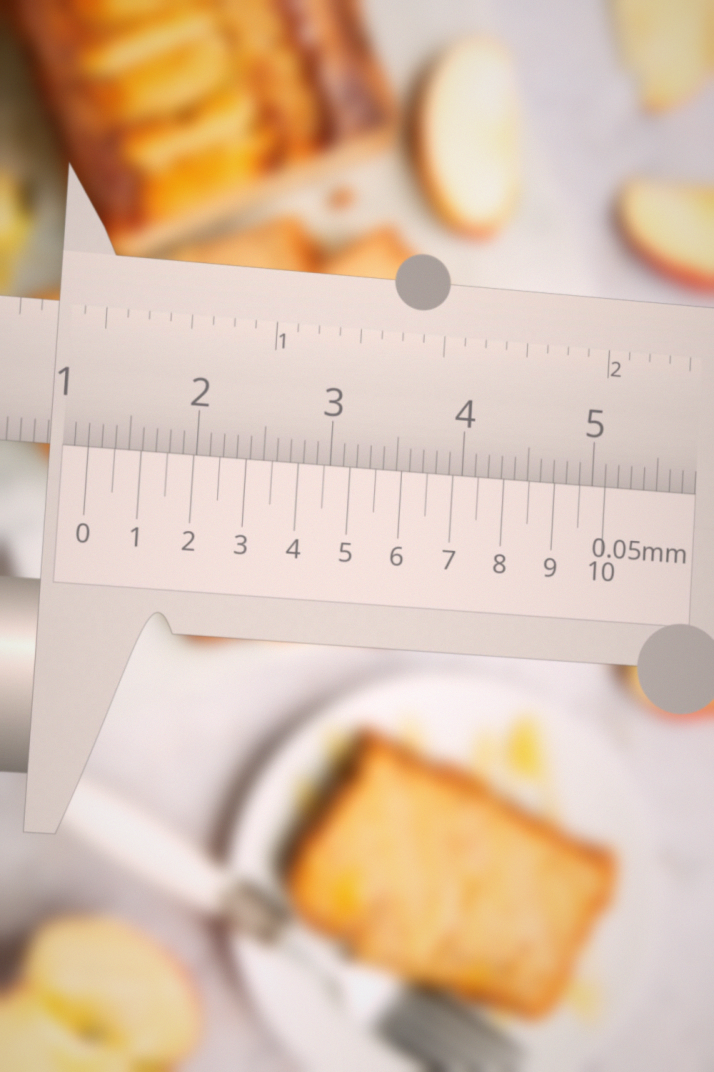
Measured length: 12.0 mm
